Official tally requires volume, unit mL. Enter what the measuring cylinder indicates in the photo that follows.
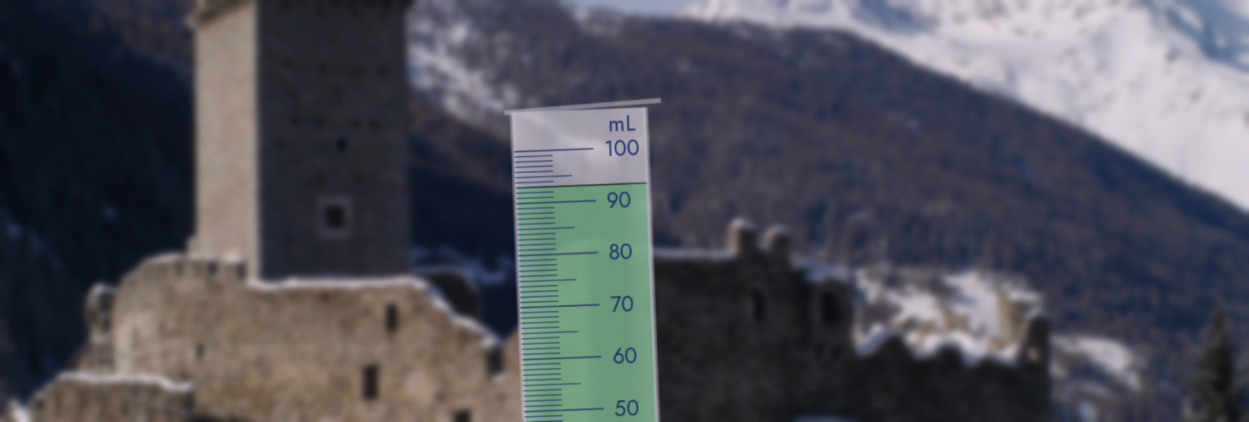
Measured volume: 93 mL
